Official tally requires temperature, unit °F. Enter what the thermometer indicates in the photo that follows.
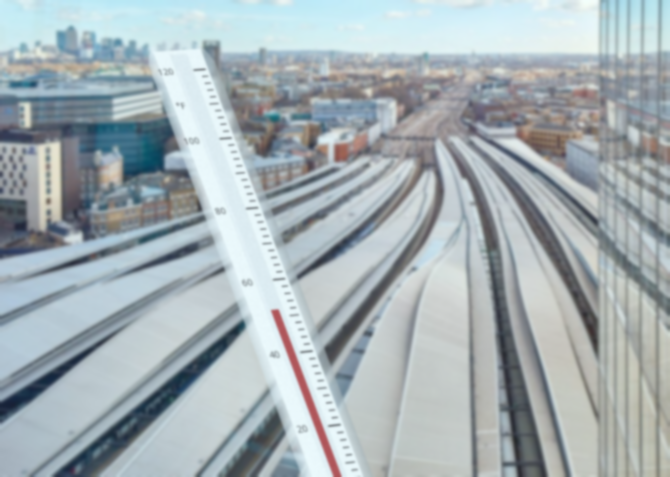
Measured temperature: 52 °F
